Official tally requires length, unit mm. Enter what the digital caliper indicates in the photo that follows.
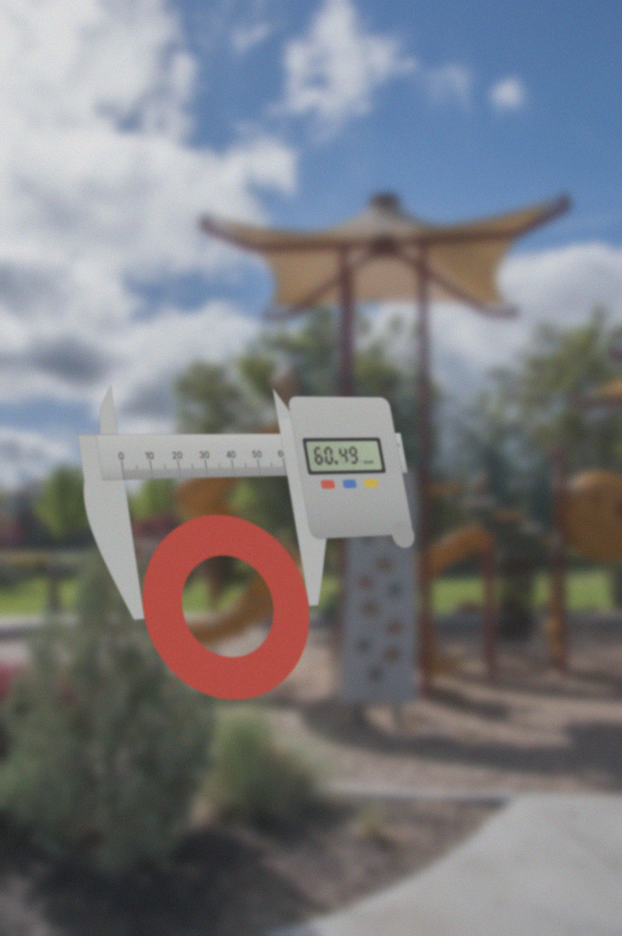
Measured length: 60.49 mm
